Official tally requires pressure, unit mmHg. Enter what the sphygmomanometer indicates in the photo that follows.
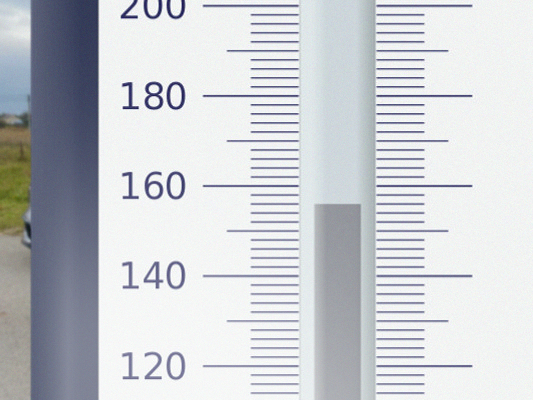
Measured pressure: 156 mmHg
